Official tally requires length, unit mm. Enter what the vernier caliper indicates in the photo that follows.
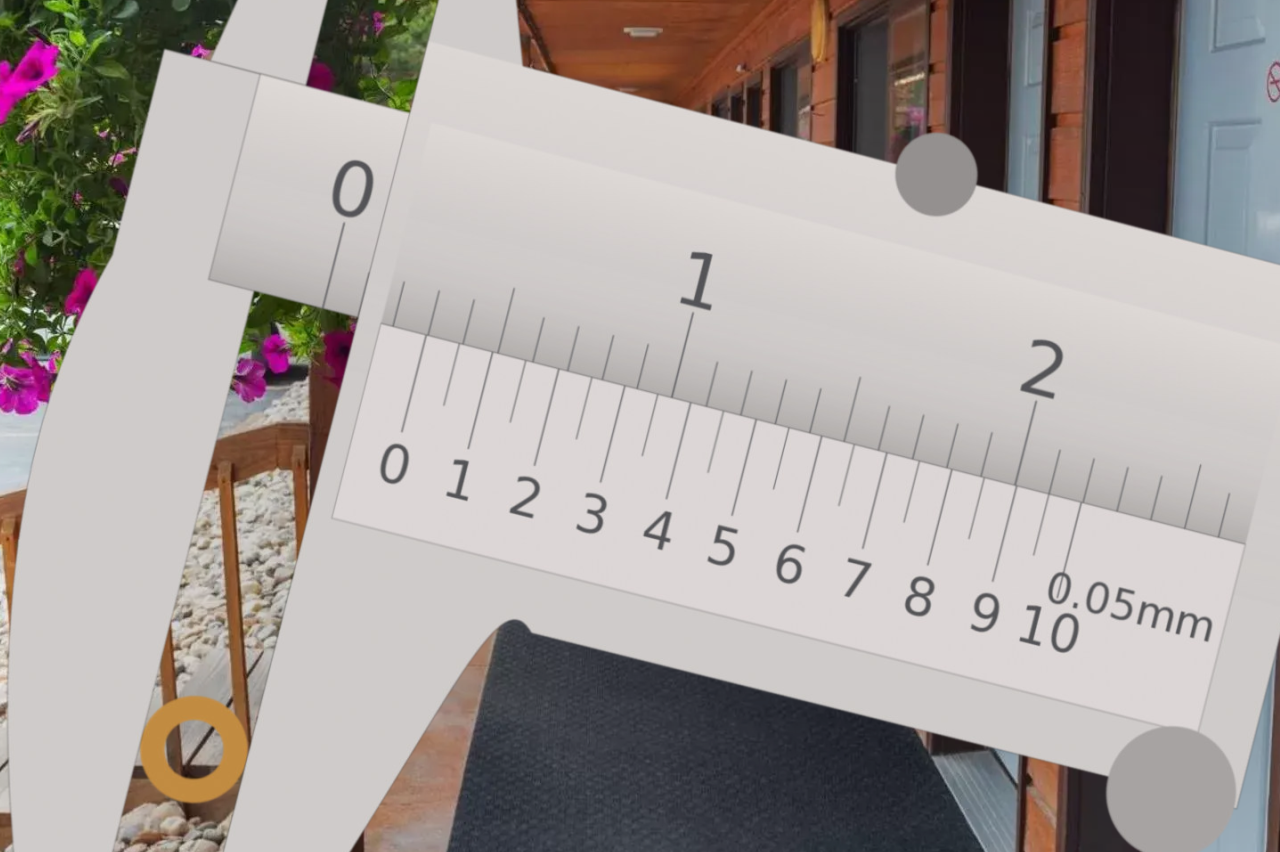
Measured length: 2.95 mm
